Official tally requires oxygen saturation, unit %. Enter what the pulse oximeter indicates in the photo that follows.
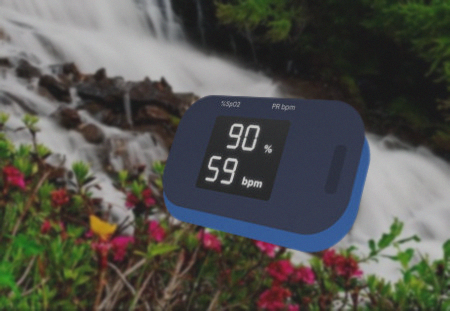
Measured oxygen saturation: 90 %
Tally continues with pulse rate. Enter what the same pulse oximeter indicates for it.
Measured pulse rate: 59 bpm
